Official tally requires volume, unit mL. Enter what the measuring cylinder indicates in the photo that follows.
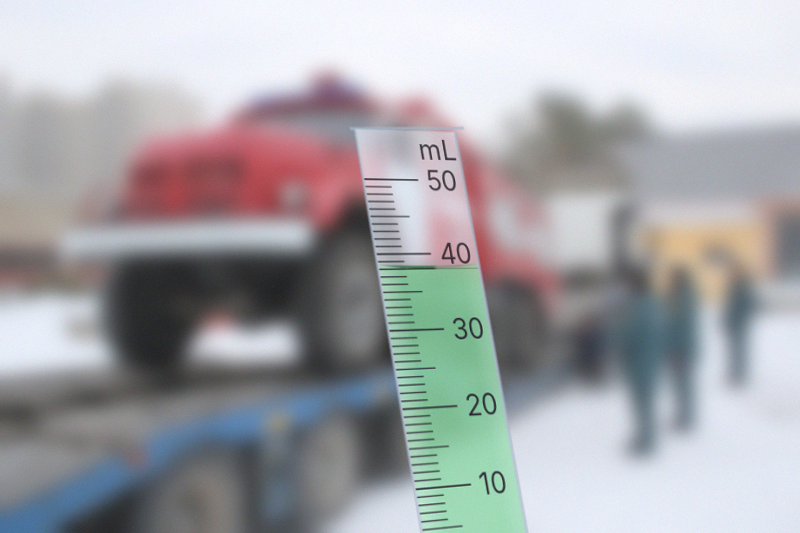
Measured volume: 38 mL
